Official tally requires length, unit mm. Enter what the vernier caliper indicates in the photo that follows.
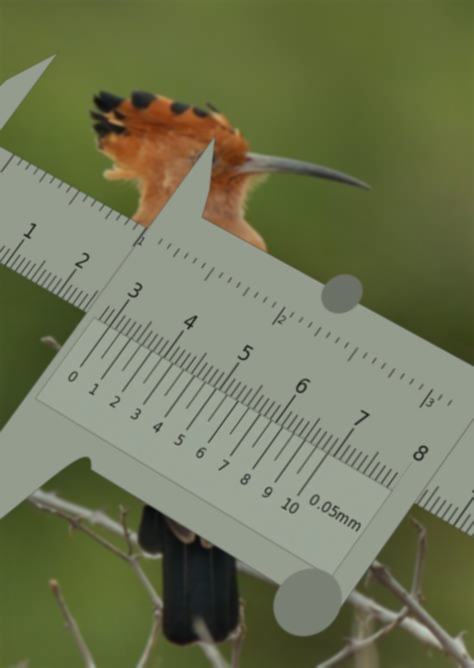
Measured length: 30.0 mm
